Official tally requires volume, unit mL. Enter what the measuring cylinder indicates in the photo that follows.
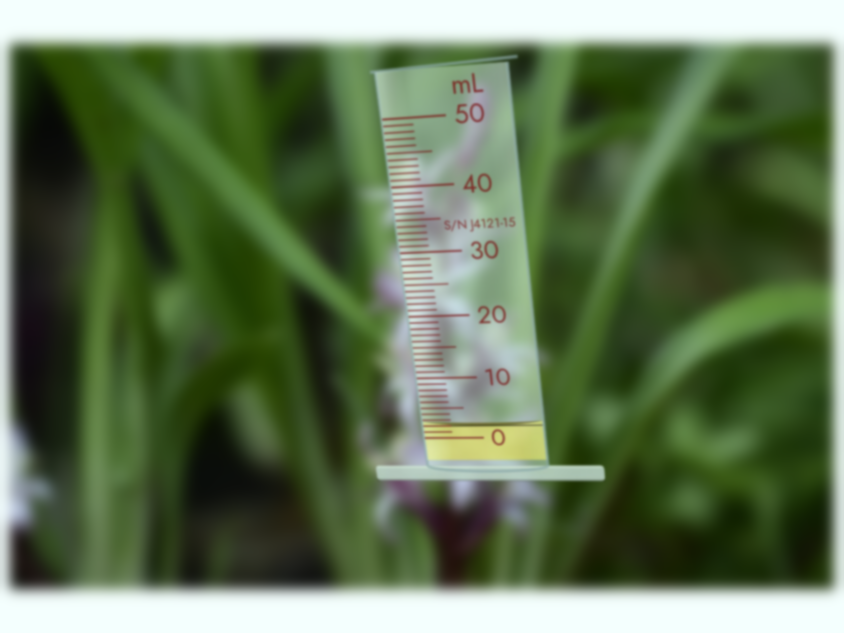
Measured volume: 2 mL
